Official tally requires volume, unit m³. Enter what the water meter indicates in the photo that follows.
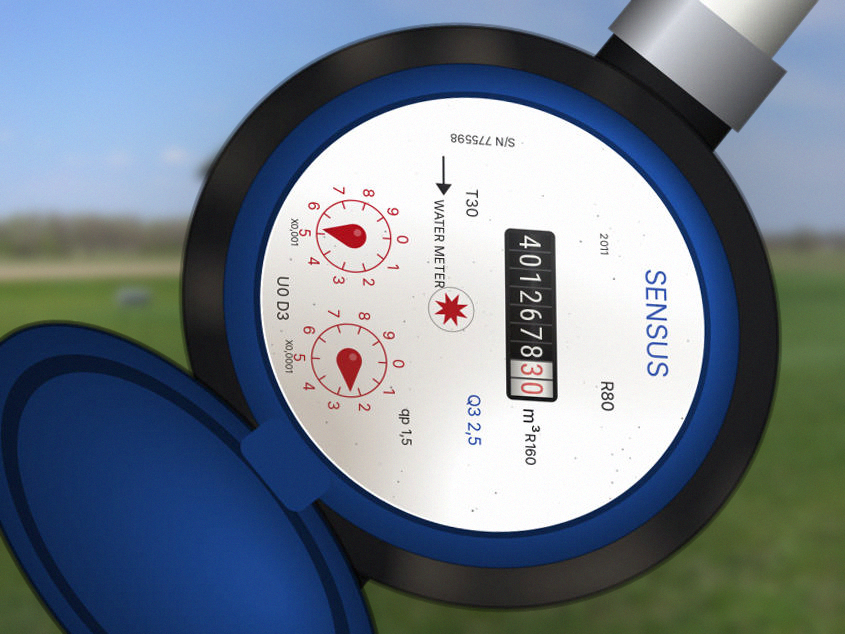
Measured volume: 4012678.3052 m³
